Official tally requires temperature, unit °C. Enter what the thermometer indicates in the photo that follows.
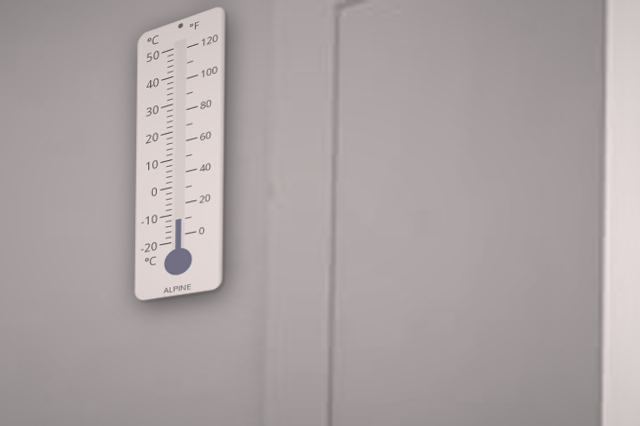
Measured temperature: -12 °C
